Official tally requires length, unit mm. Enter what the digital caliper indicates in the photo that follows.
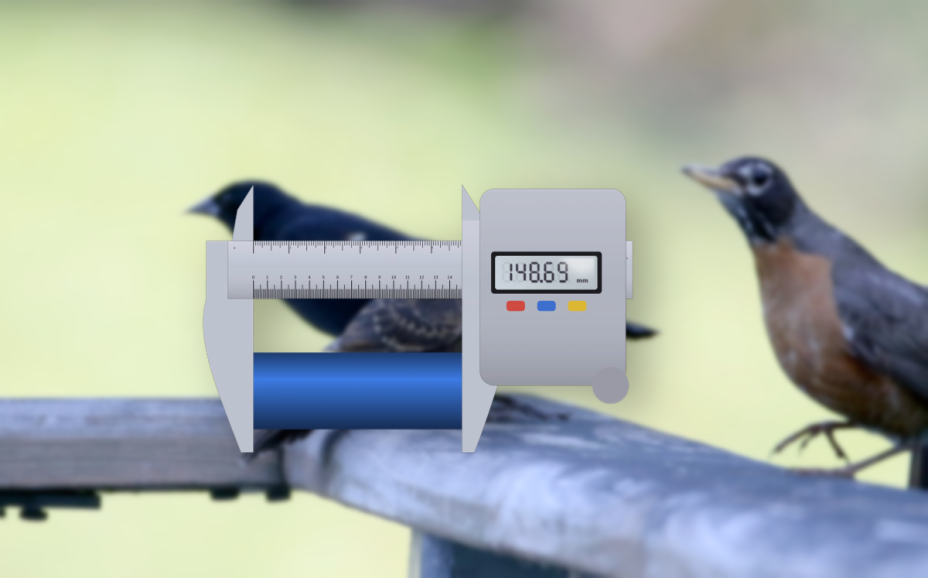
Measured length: 148.69 mm
